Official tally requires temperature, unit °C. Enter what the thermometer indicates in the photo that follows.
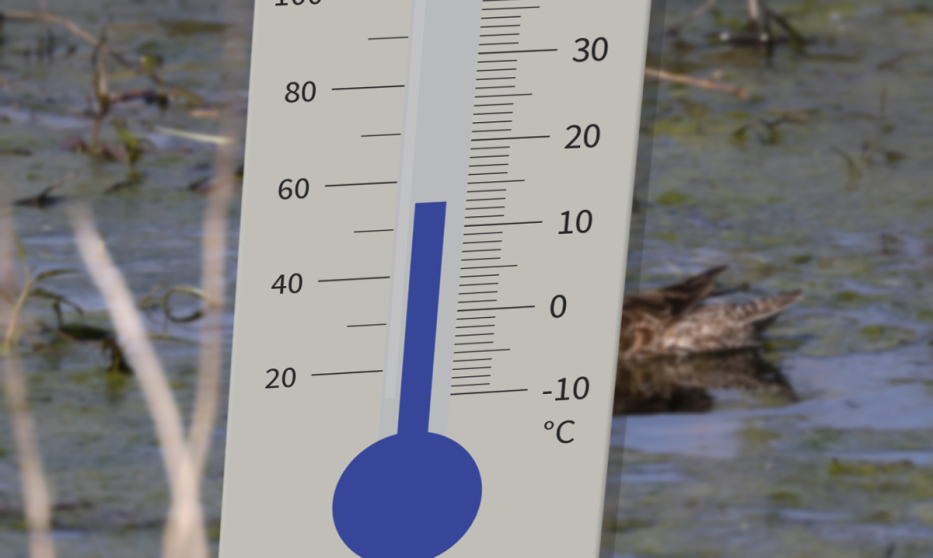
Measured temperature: 13 °C
